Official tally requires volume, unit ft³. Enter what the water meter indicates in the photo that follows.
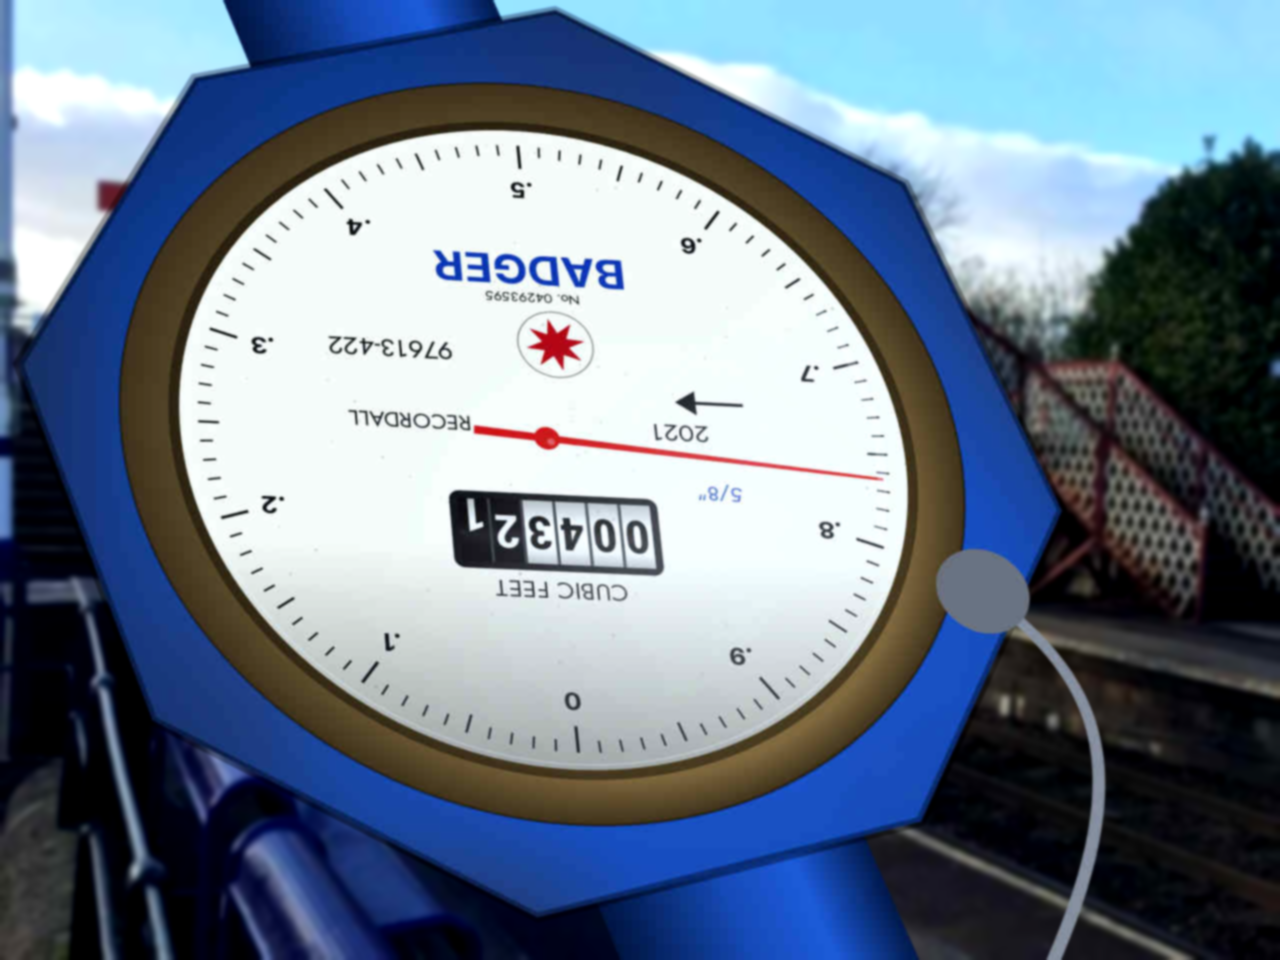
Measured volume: 4320.76 ft³
